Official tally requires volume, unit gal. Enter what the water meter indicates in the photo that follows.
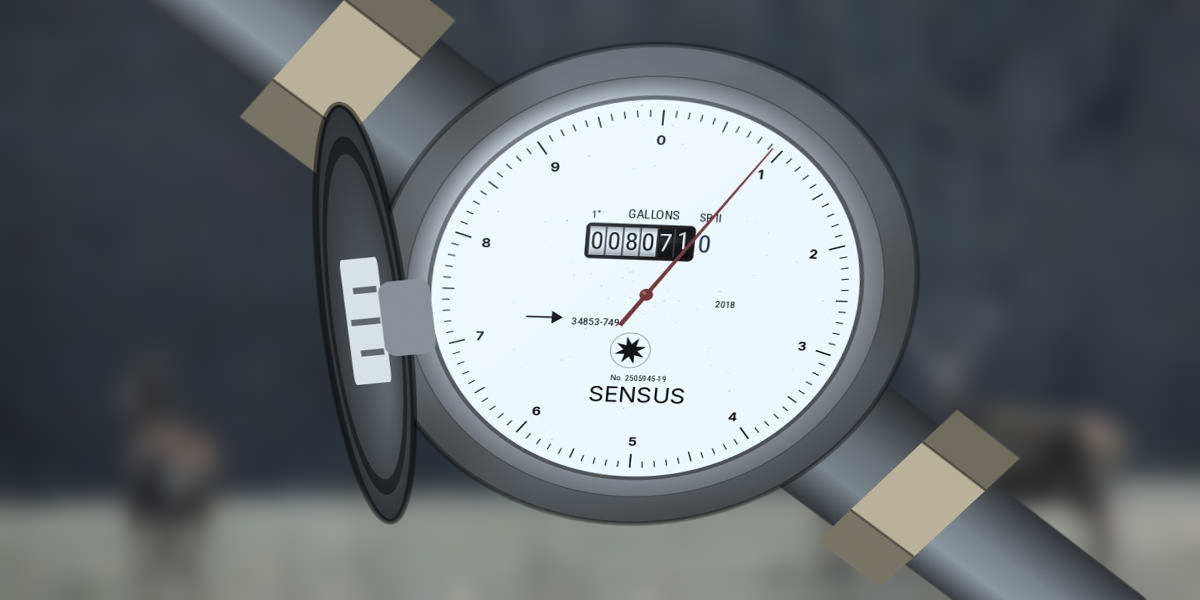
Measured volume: 80710.9 gal
